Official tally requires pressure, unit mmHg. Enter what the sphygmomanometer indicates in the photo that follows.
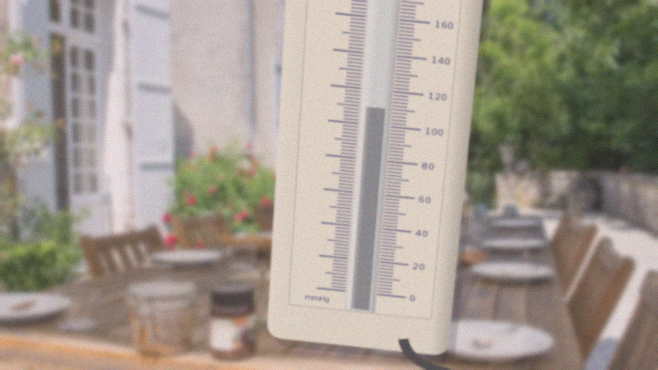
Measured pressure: 110 mmHg
